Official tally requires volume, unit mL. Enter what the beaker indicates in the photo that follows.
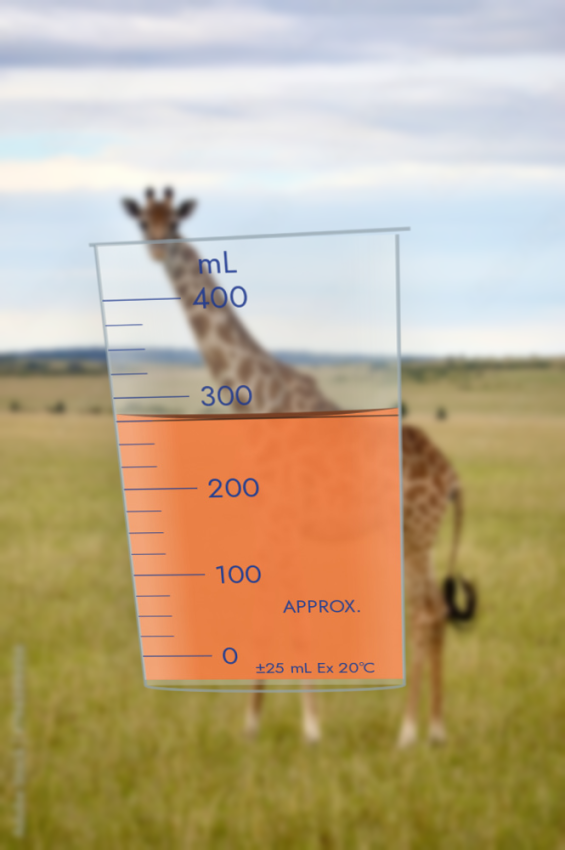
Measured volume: 275 mL
